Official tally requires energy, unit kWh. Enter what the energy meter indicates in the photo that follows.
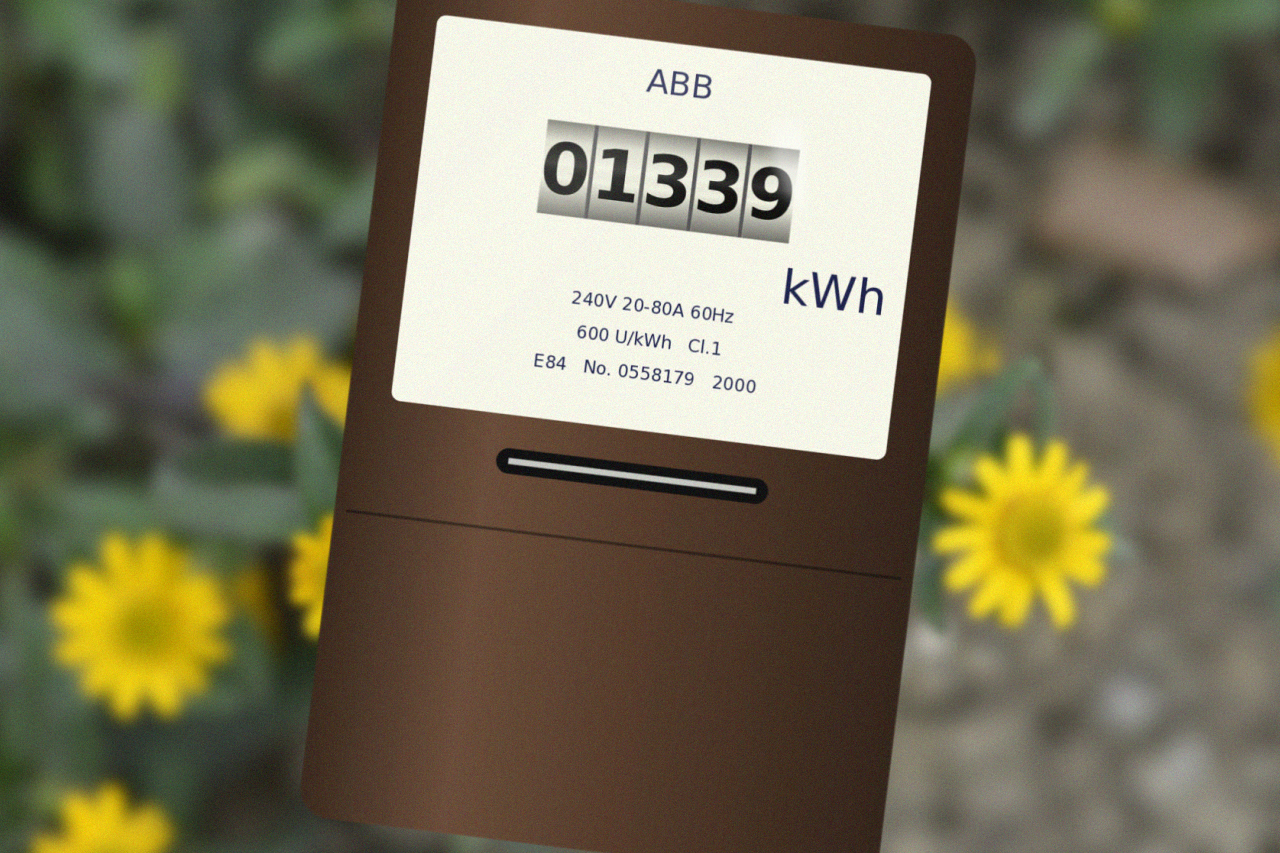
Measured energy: 1339 kWh
